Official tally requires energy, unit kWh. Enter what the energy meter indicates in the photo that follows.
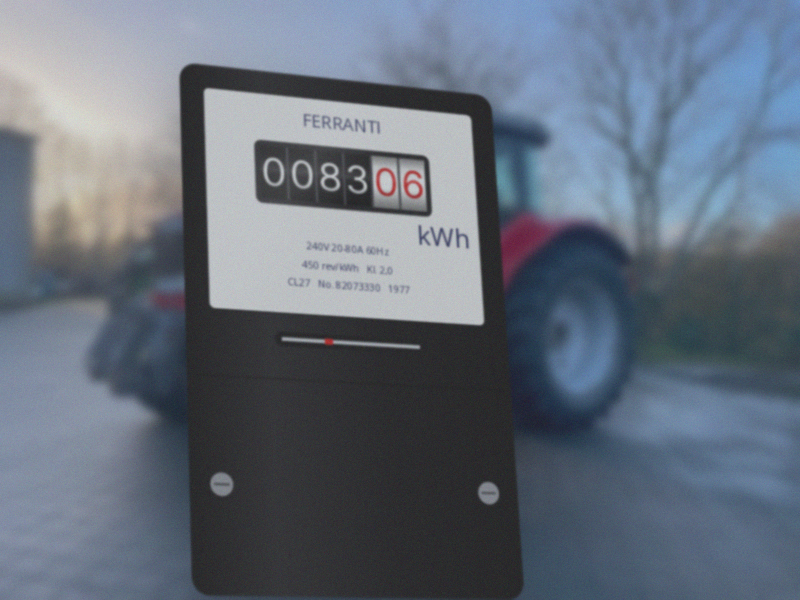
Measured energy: 83.06 kWh
